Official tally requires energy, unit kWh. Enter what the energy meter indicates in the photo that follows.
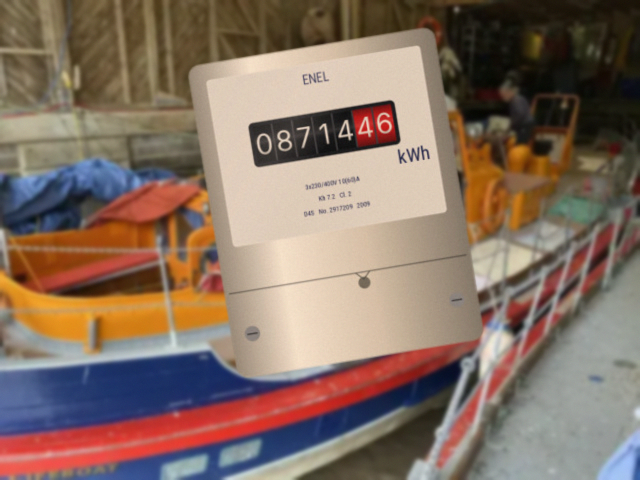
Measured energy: 8714.46 kWh
